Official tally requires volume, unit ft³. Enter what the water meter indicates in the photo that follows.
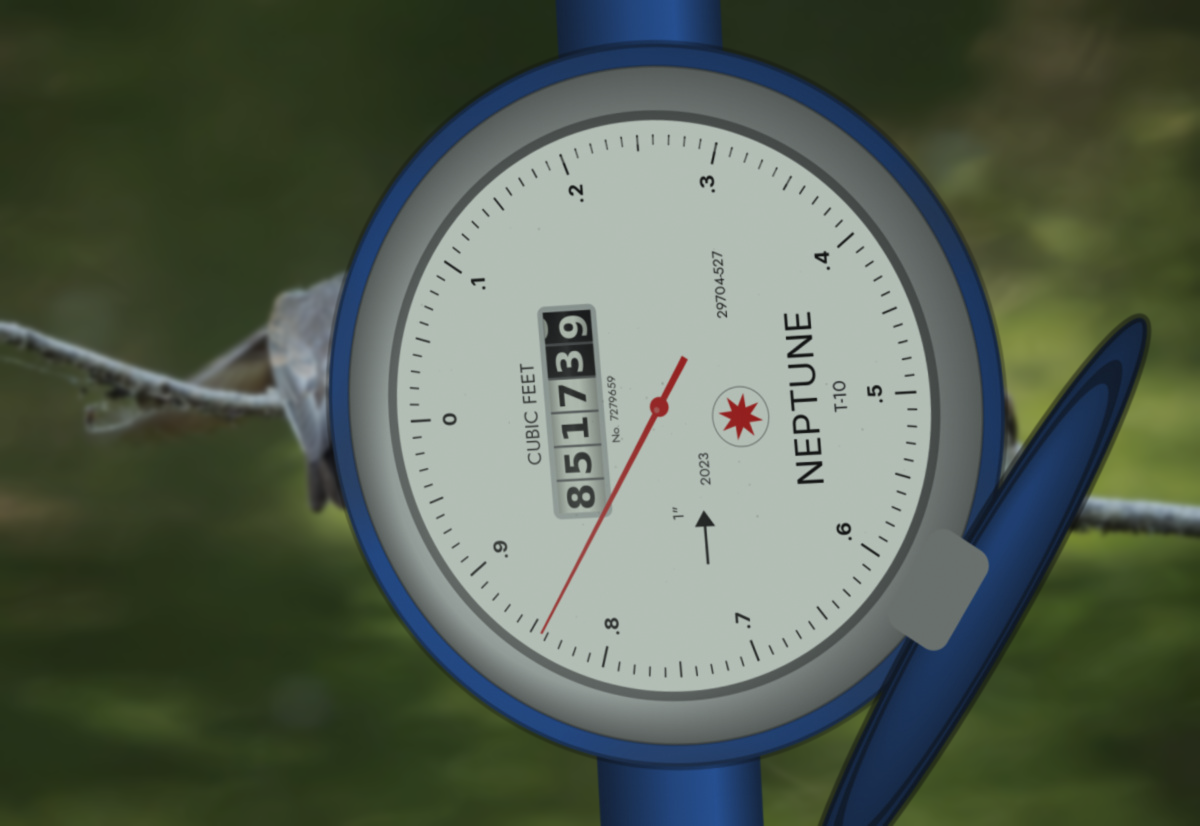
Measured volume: 851738.84 ft³
